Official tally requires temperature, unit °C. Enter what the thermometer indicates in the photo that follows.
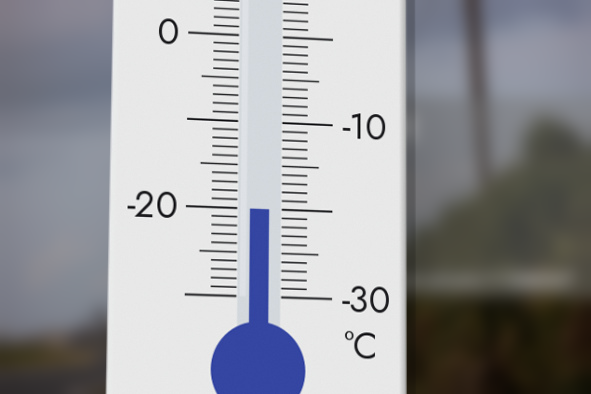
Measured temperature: -20 °C
